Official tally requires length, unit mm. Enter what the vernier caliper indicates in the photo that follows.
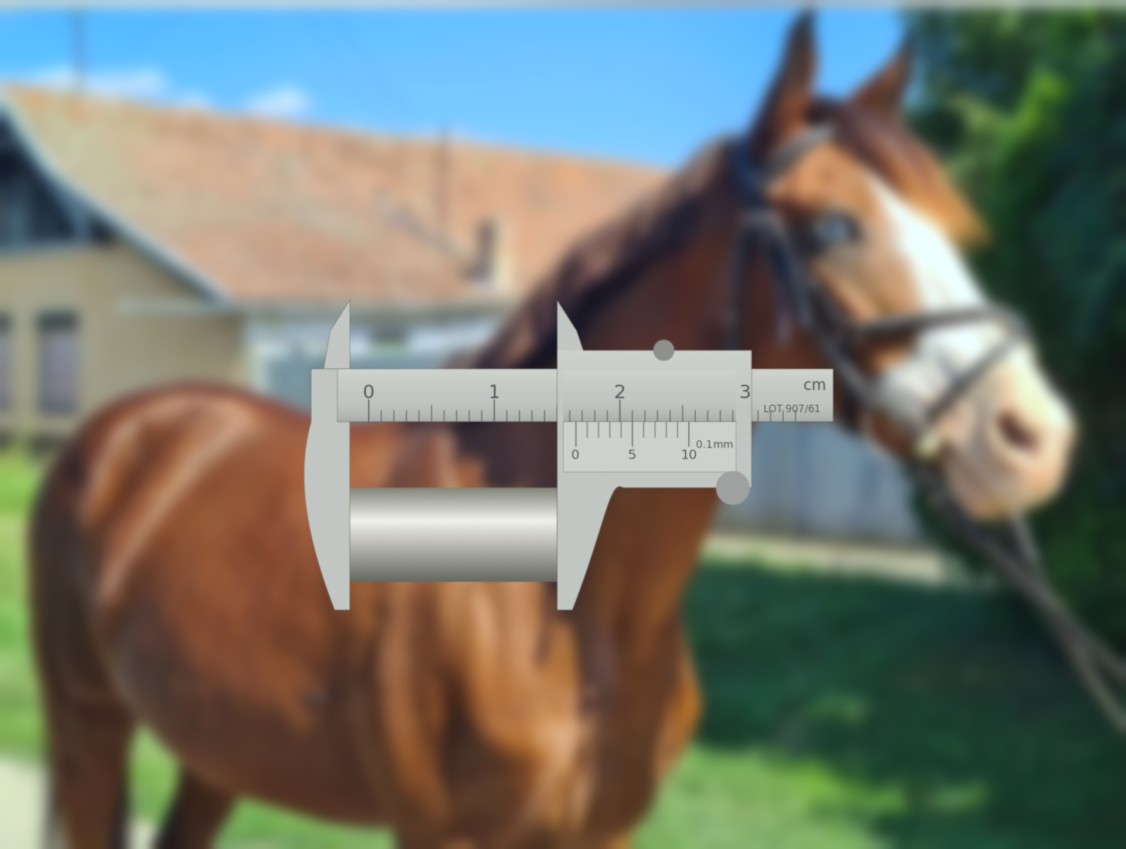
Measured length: 16.5 mm
